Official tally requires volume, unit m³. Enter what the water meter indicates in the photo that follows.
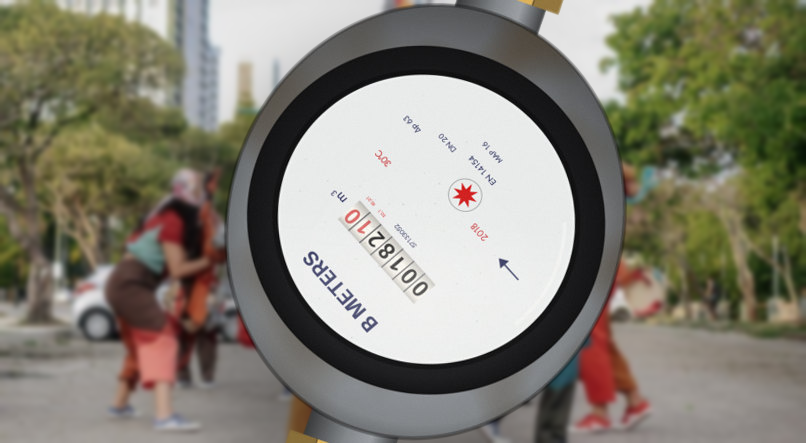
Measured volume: 182.10 m³
